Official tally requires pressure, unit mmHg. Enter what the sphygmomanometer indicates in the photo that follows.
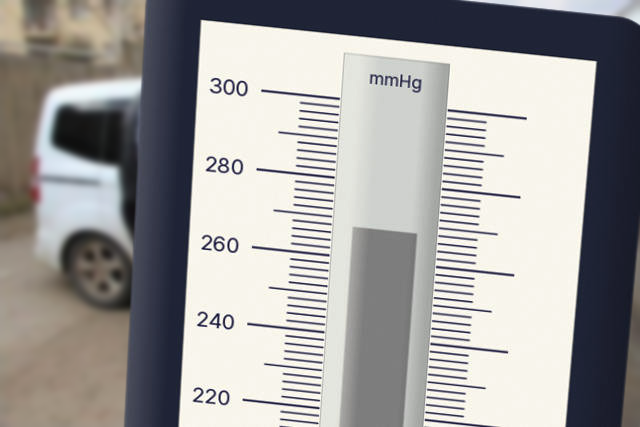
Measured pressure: 268 mmHg
